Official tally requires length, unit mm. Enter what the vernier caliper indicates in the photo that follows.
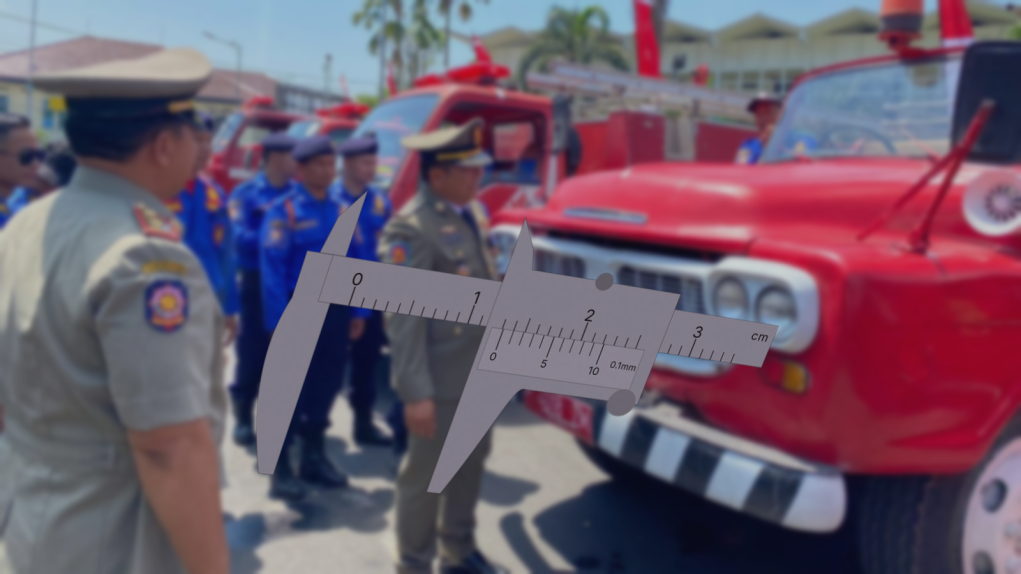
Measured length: 13.1 mm
